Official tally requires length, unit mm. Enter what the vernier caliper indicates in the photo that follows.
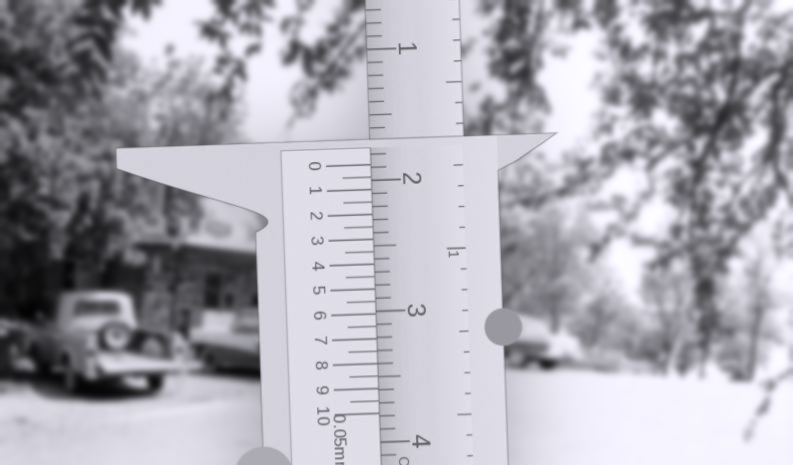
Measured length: 18.8 mm
